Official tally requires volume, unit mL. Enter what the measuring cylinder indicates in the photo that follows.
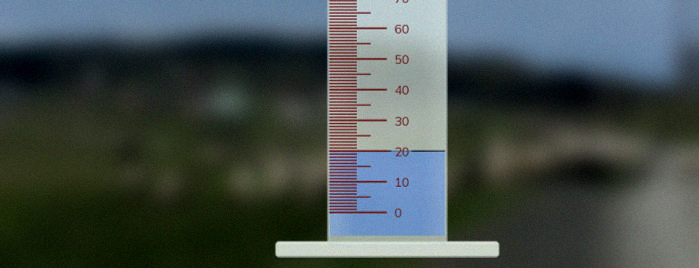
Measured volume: 20 mL
